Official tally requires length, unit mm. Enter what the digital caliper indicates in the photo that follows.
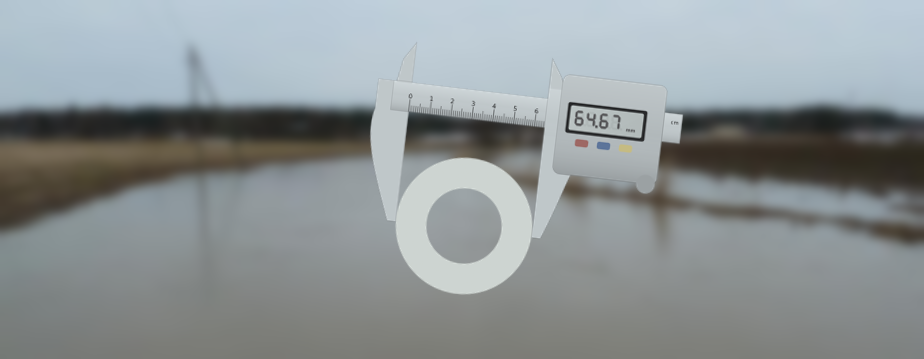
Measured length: 64.67 mm
